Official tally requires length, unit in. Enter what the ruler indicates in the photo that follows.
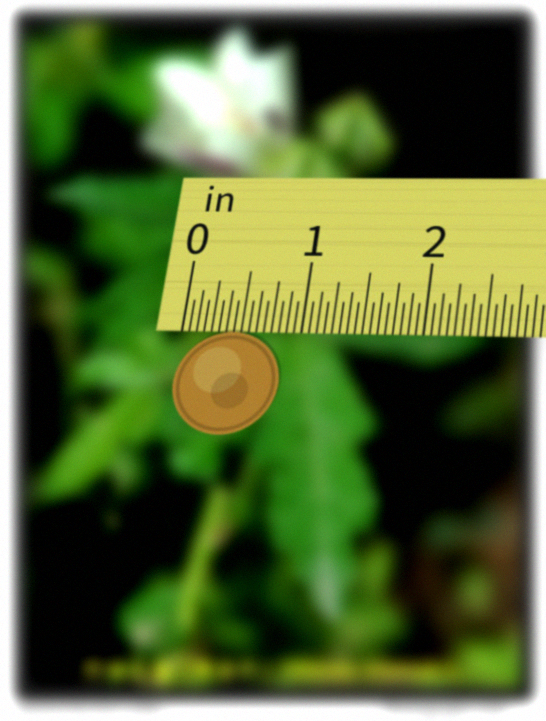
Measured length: 0.875 in
